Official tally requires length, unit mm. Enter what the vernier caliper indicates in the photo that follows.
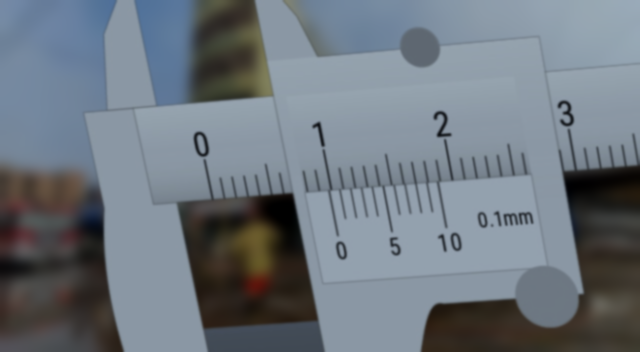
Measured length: 9.8 mm
